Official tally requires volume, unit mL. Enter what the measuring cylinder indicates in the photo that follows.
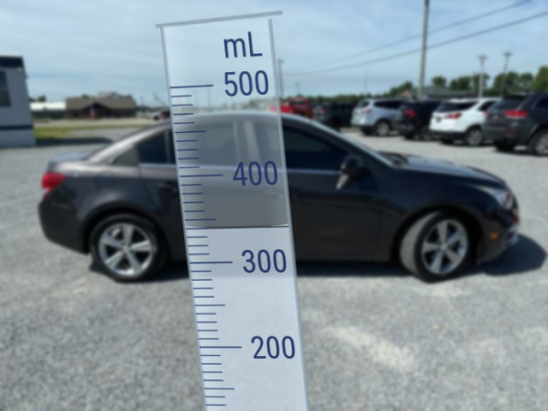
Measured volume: 340 mL
